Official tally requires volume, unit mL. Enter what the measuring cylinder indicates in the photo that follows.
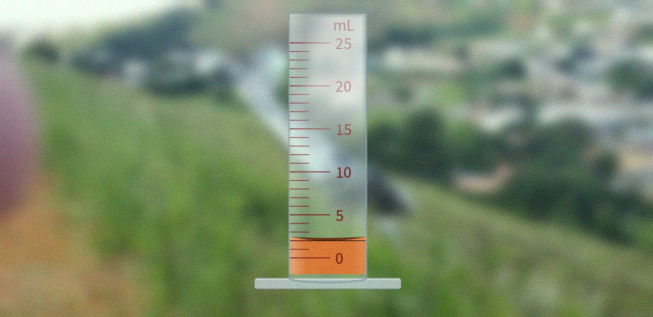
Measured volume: 2 mL
